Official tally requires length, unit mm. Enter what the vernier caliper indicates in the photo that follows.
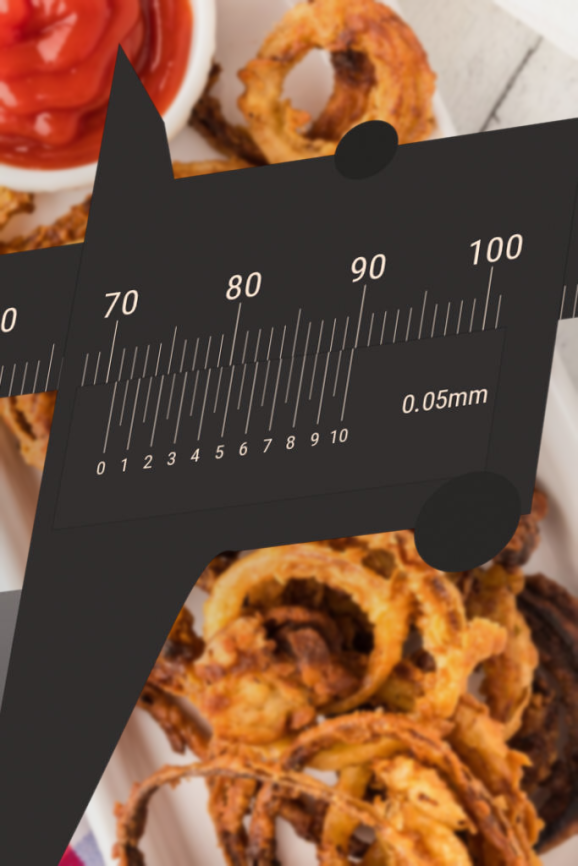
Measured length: 70.8 mm
